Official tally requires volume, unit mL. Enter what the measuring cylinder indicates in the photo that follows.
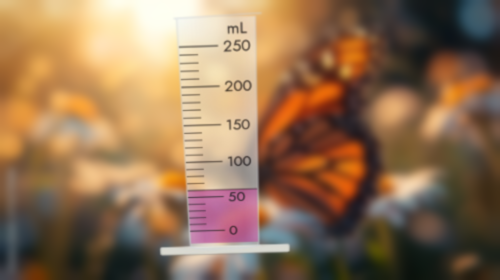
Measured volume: 60 mL
